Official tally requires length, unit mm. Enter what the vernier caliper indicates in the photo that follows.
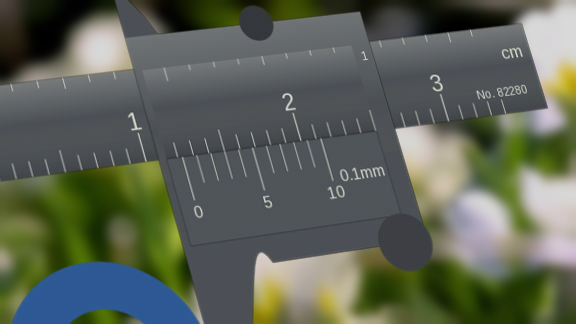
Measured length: 12.3 mm
